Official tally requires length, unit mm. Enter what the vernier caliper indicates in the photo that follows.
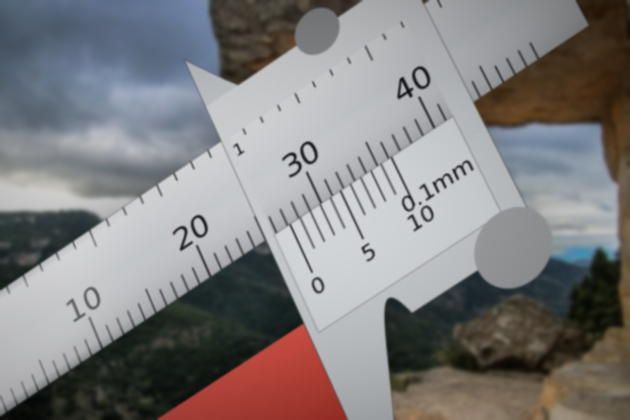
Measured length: 27.2 mm
